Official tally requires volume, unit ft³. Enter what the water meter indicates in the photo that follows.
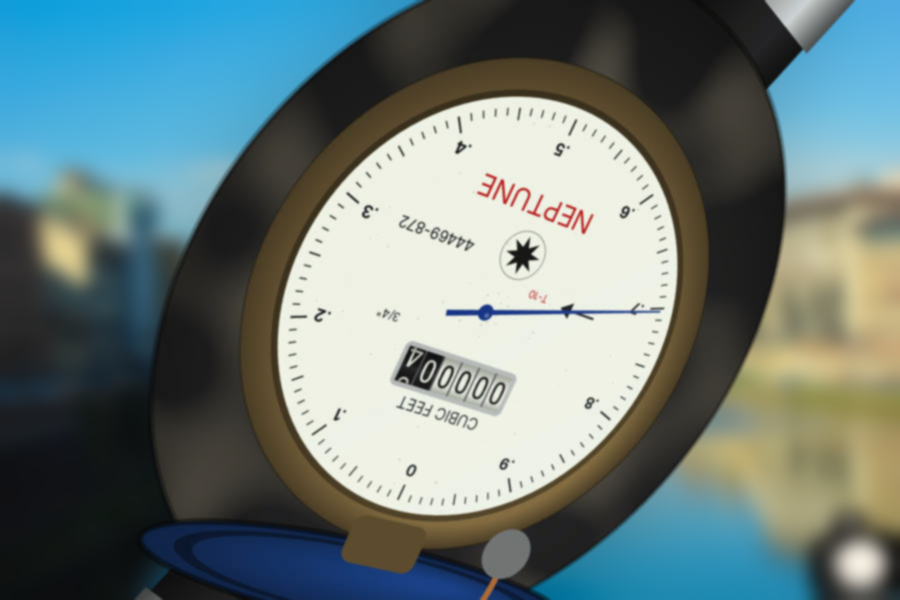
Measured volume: 3.70 ft³
